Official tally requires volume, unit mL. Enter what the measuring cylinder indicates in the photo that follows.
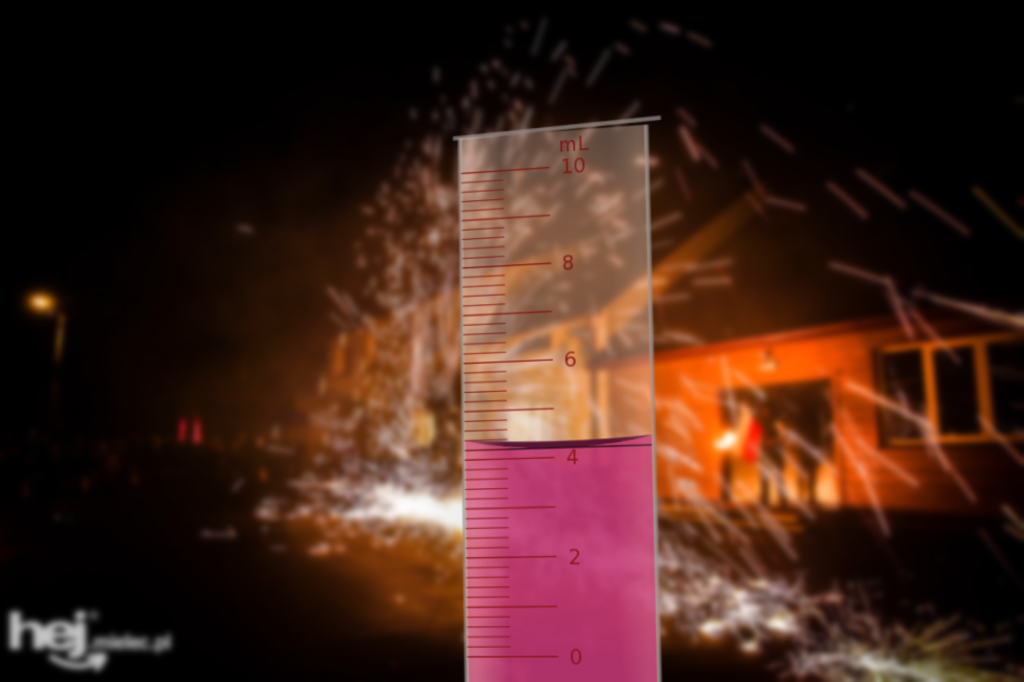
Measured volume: 4.2 mL
